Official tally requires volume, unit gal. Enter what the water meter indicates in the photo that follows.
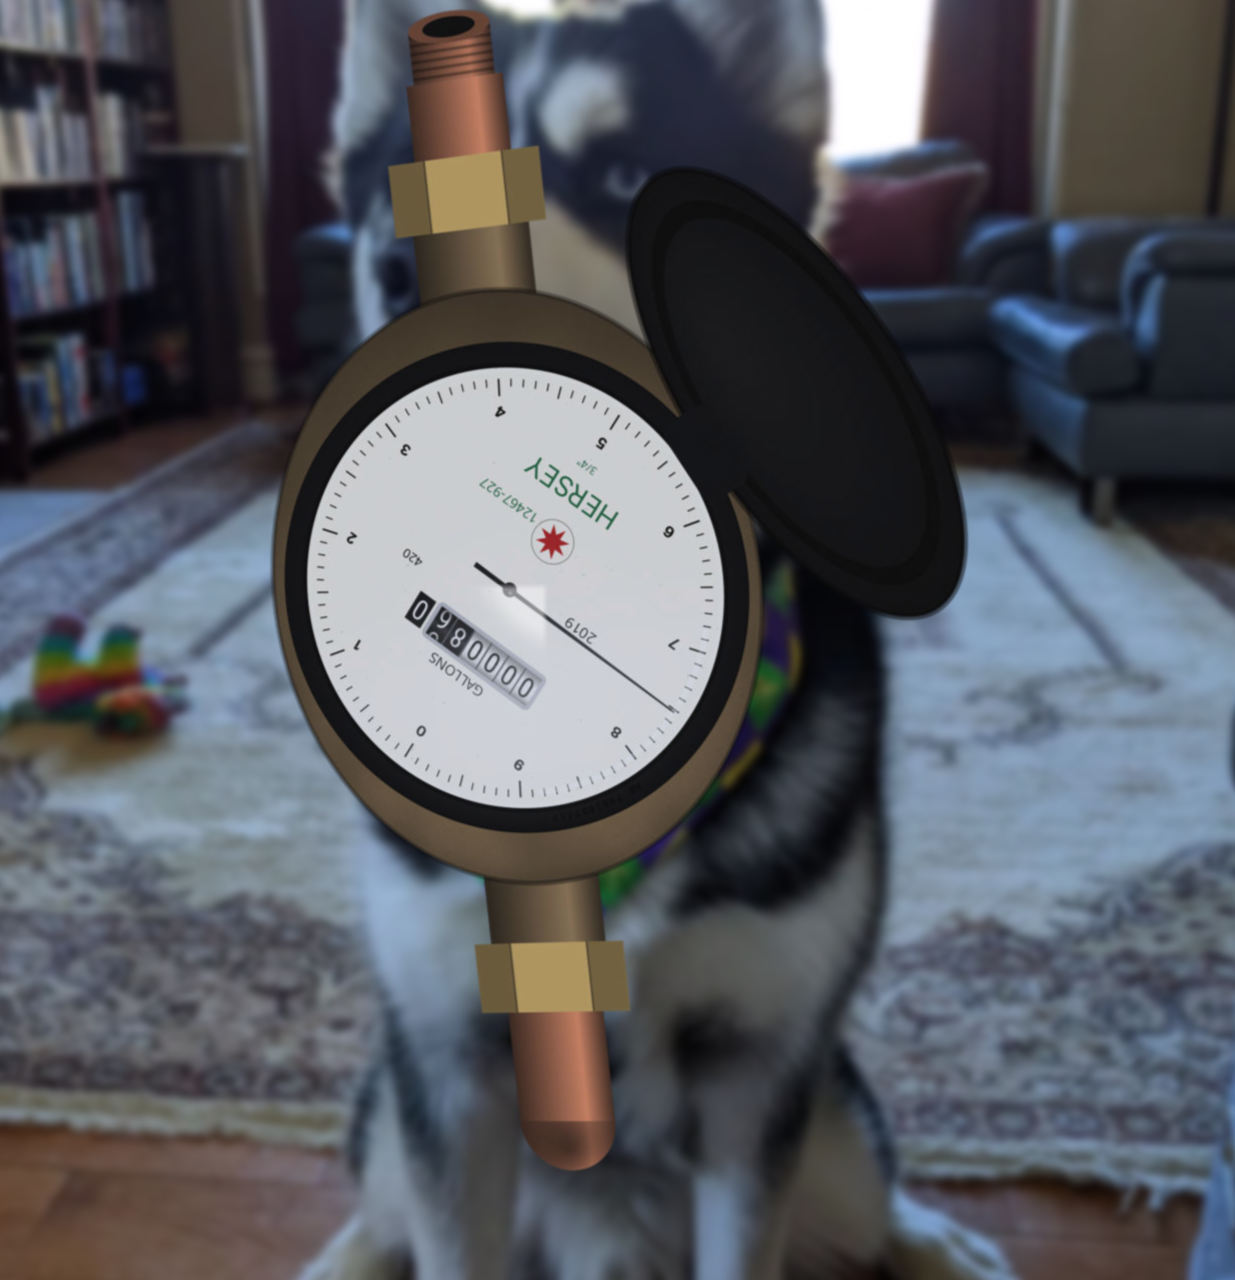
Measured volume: 857.5 gal
